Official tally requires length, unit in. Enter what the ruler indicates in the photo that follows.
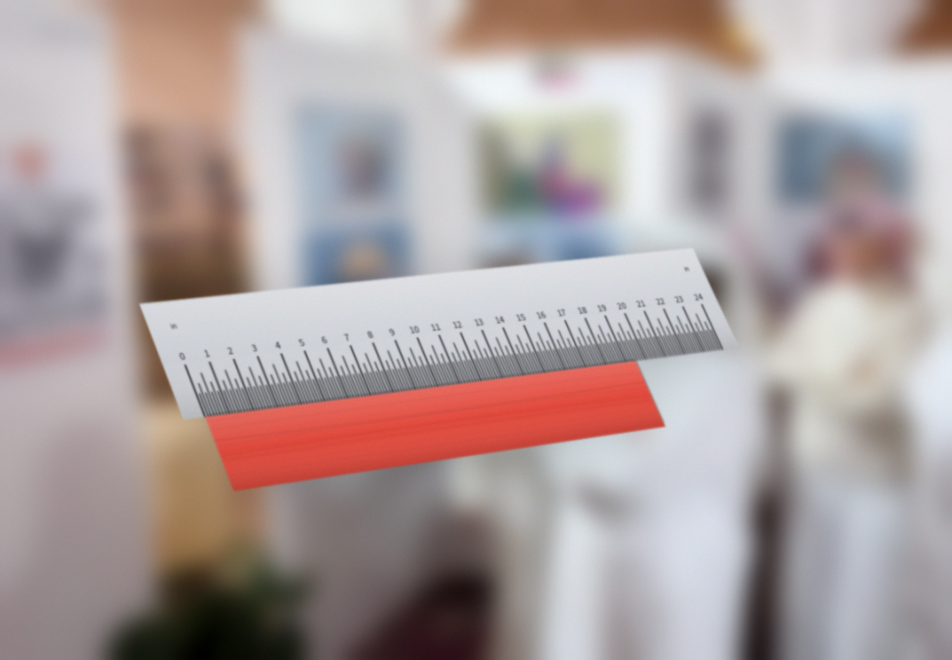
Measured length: 19.5 in
